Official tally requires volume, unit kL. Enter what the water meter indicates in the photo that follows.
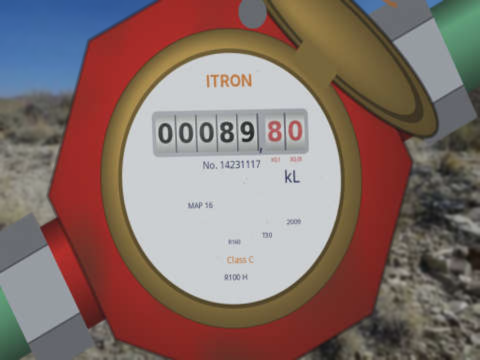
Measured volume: 89.80 kL
